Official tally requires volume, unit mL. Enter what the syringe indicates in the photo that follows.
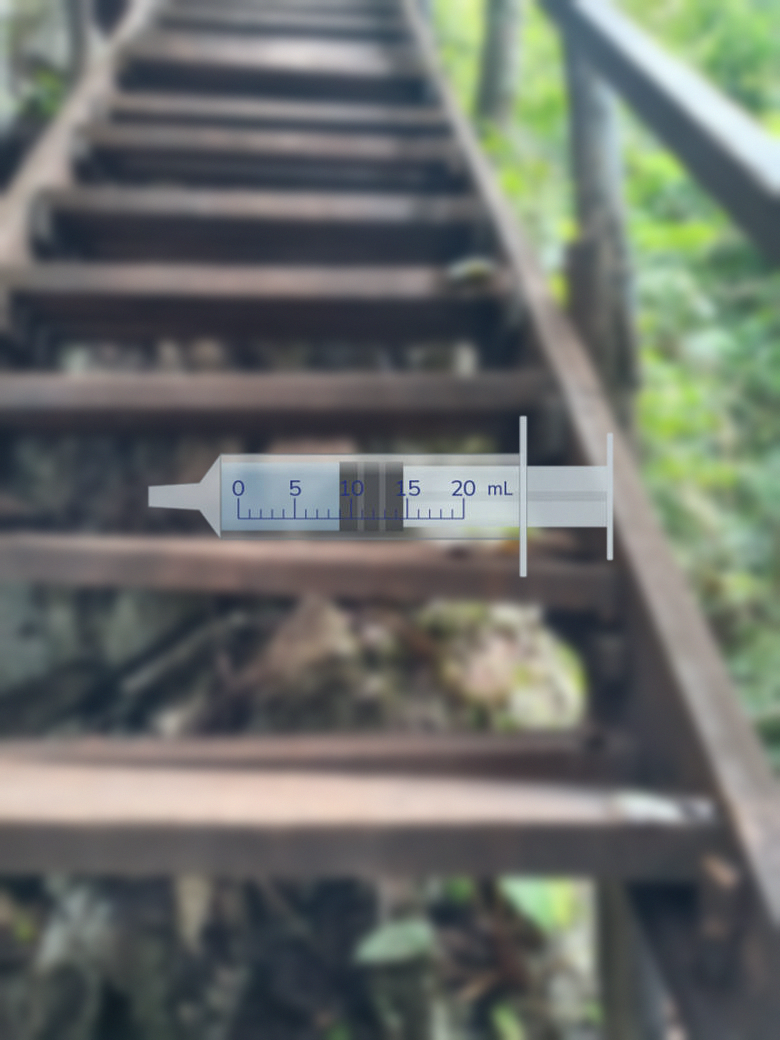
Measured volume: 9 mL
